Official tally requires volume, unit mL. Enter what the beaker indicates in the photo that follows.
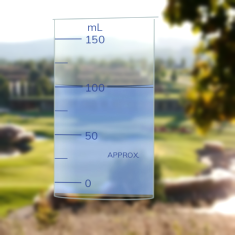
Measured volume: 100 mL
